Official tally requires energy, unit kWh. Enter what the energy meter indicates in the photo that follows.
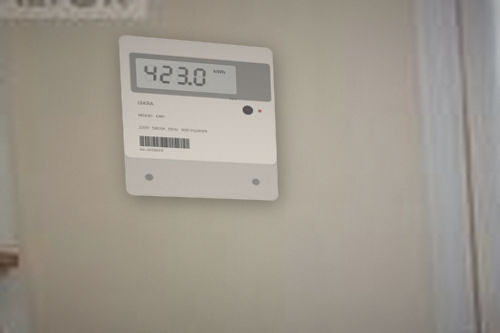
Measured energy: 423.0 kWh
